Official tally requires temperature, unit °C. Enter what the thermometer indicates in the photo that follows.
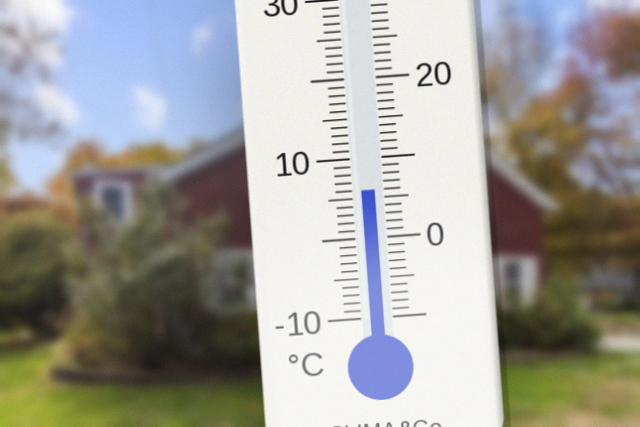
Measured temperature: 6 °C
